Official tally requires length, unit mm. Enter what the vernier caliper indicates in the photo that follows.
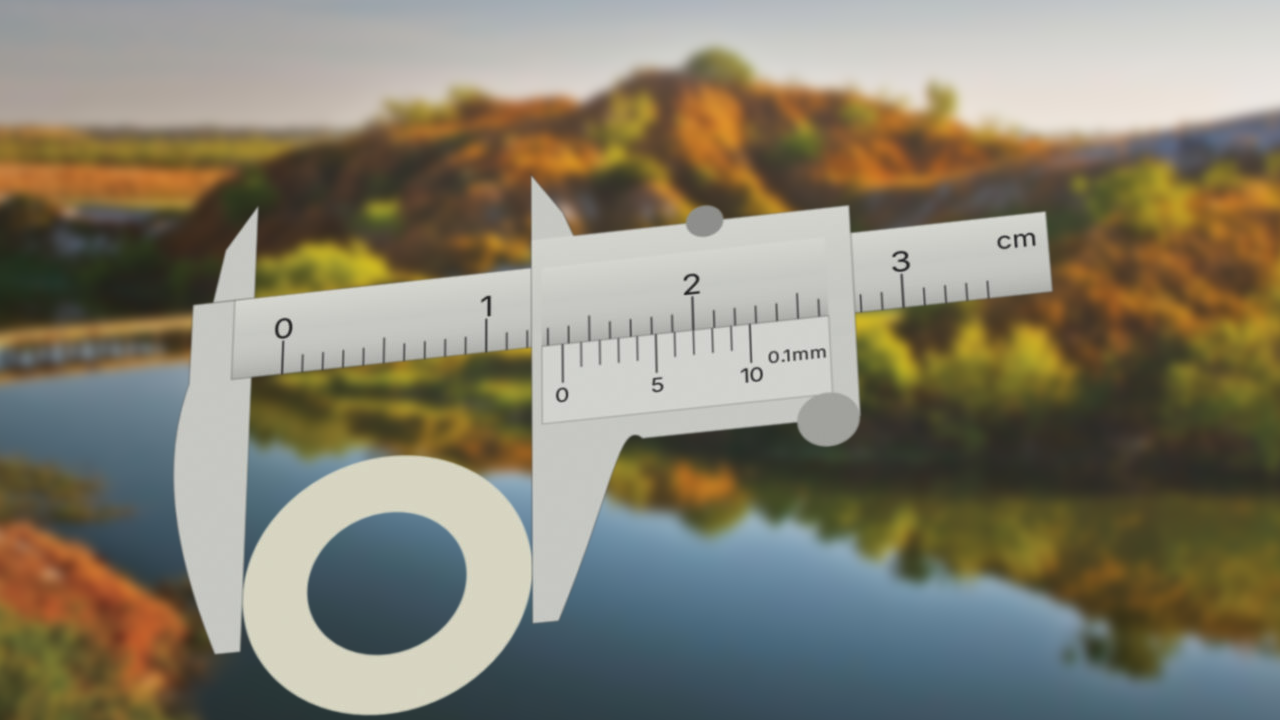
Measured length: 13.7 mm
